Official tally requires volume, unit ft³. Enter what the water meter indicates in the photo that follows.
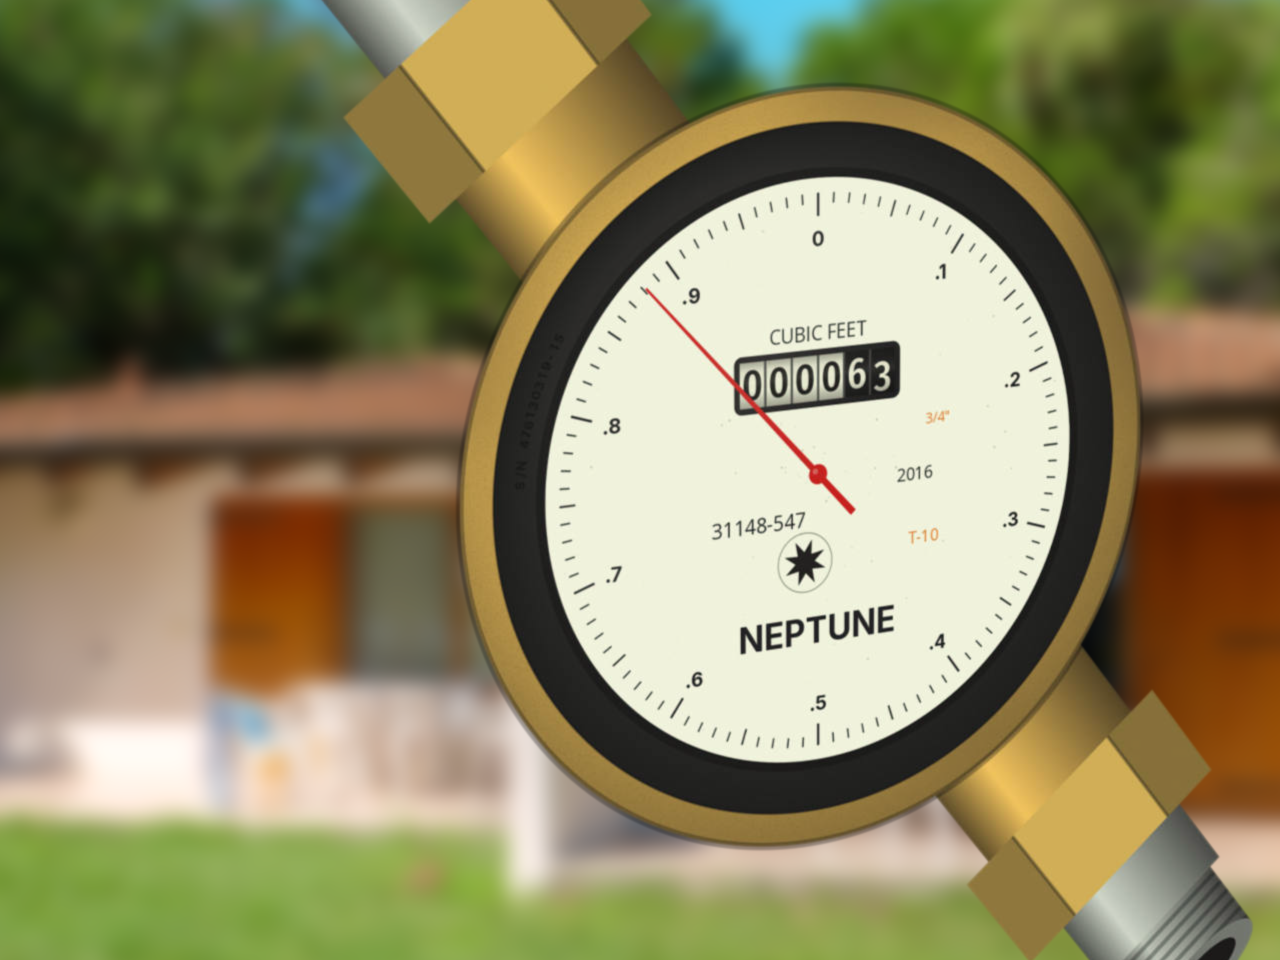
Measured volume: 62.88 ft³
